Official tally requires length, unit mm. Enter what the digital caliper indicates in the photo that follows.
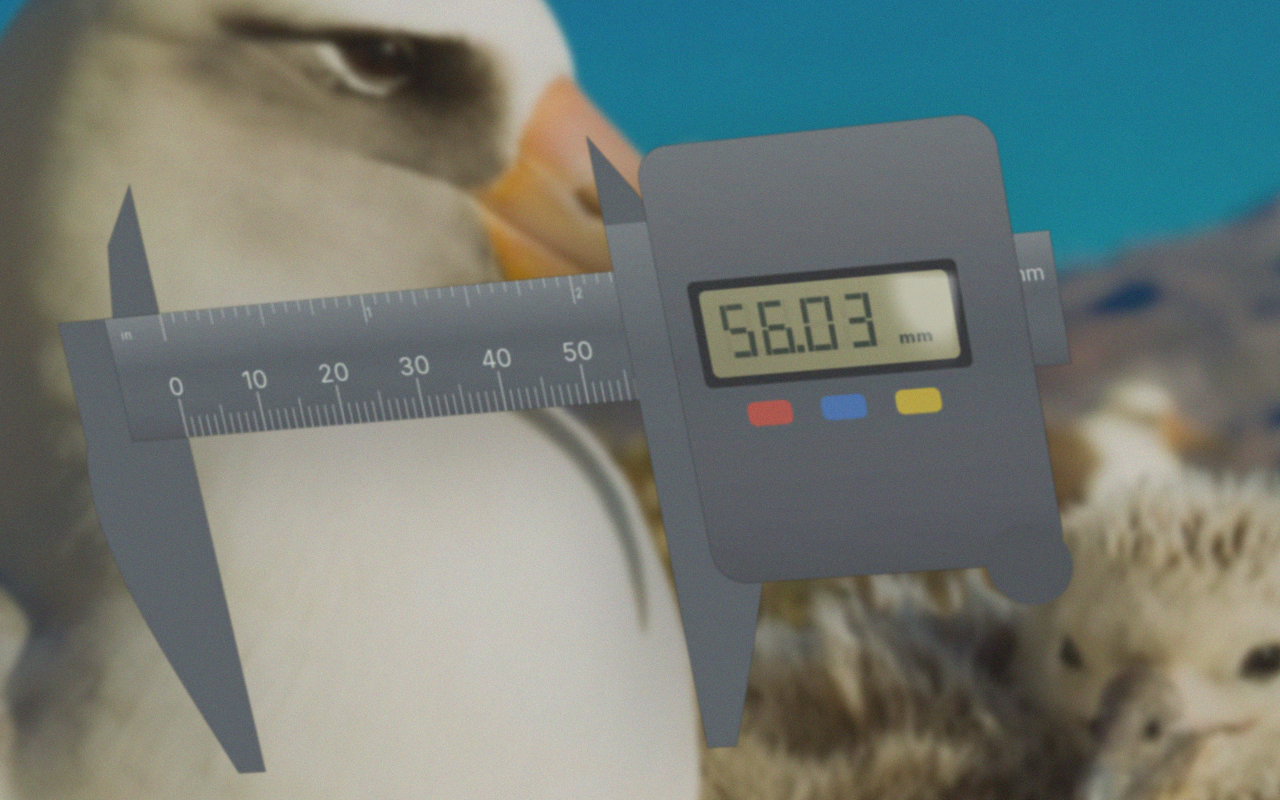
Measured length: 56.03 mm
